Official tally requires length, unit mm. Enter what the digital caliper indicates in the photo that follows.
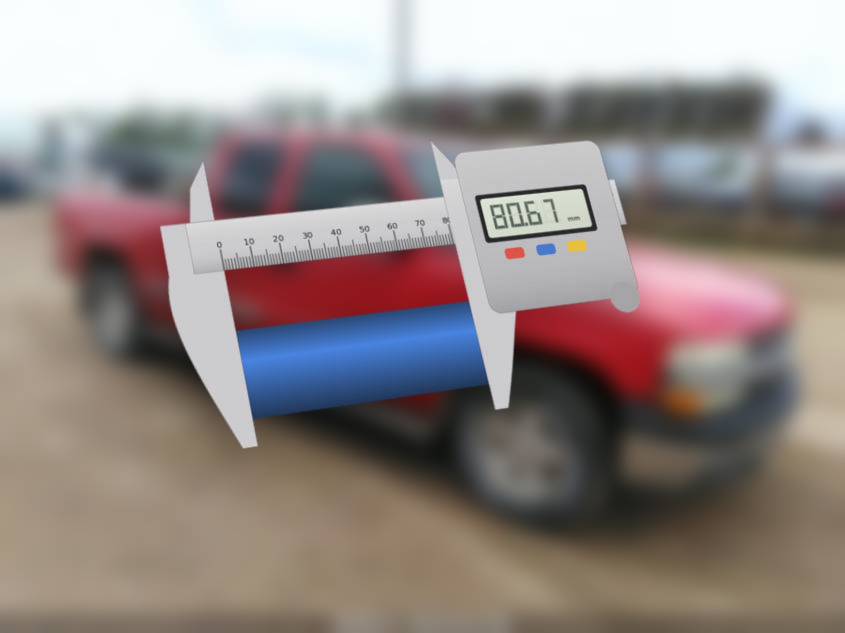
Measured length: 80.67 mm
